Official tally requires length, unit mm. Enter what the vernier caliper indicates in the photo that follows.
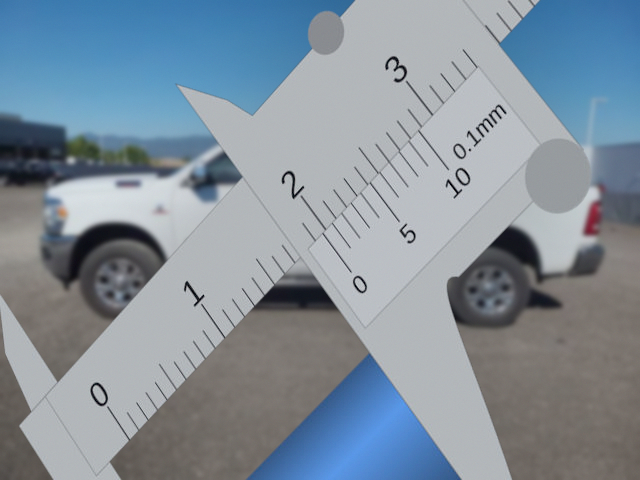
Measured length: 19.7 mm
